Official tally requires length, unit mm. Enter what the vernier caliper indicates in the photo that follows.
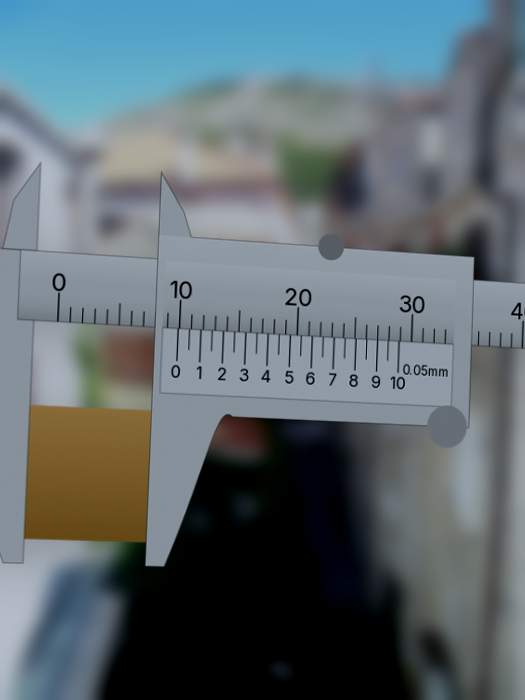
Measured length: 9.9 mm
